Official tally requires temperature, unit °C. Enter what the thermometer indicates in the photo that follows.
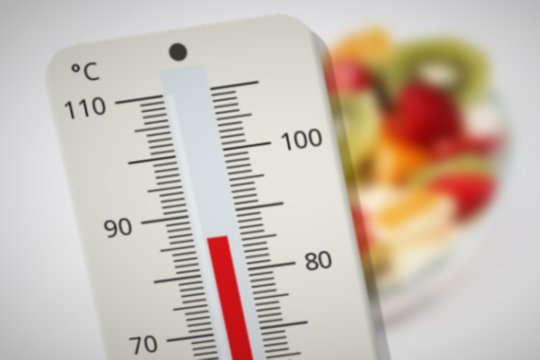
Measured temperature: 86 °C
